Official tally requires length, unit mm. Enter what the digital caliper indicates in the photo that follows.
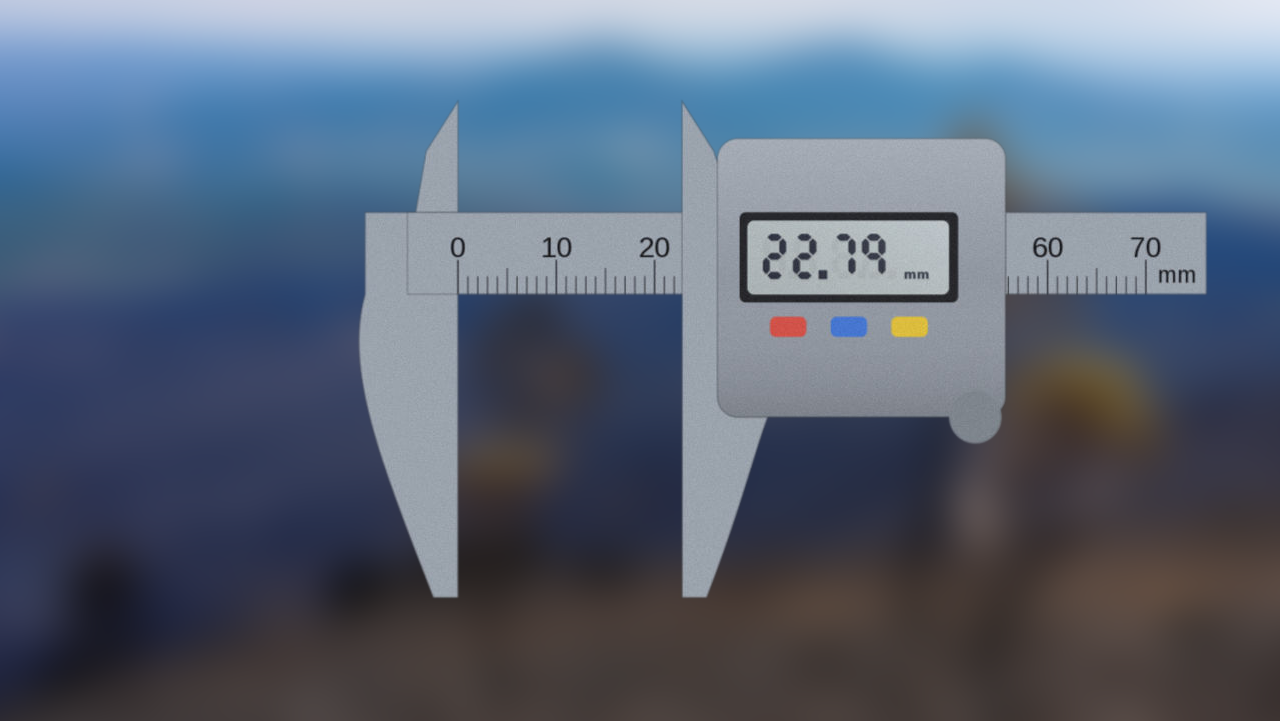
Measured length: 22.79 mm
